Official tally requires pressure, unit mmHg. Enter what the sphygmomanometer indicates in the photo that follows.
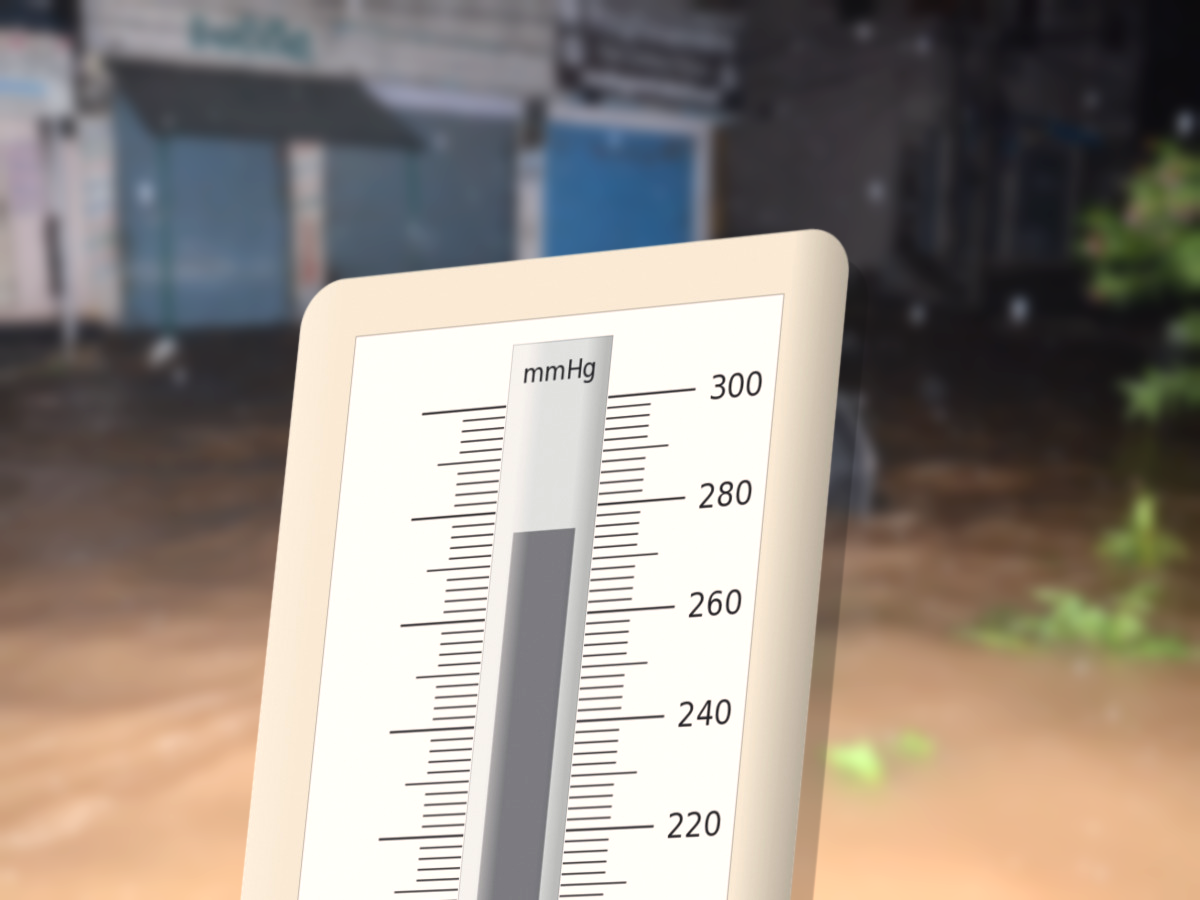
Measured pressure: 276 mmHg
